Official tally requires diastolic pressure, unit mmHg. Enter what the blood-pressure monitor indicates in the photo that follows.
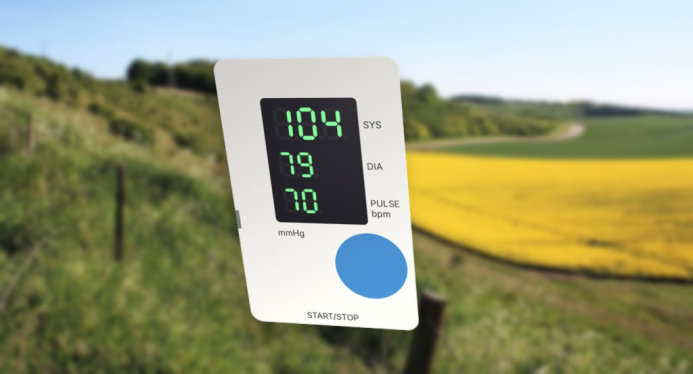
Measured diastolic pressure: 79 mmHg
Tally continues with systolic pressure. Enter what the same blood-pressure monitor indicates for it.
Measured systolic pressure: 104 mmHg
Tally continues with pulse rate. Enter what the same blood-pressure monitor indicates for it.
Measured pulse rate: 70 bpm
